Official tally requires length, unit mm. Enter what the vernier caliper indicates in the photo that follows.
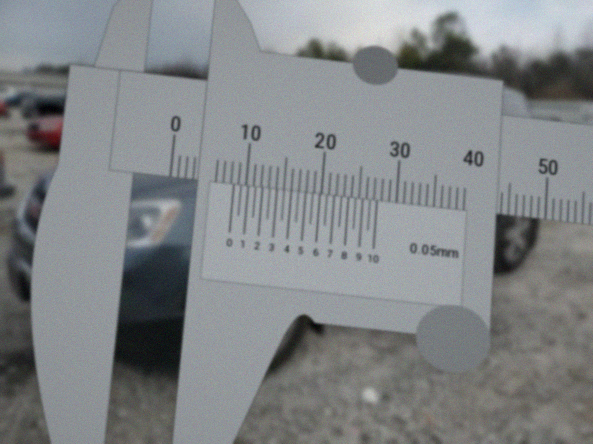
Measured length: 8.4 mm
